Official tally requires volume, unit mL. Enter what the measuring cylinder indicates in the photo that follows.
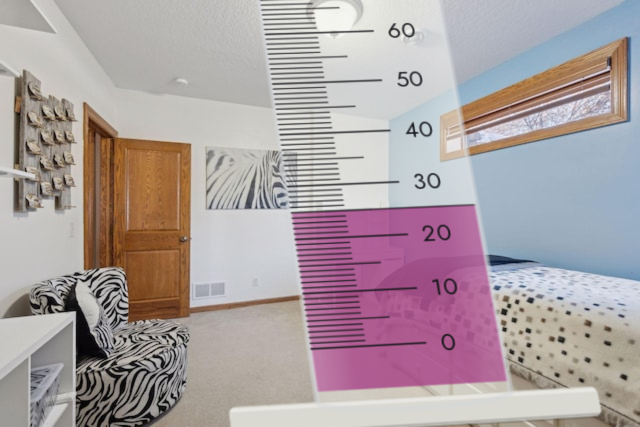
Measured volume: 25 mL
